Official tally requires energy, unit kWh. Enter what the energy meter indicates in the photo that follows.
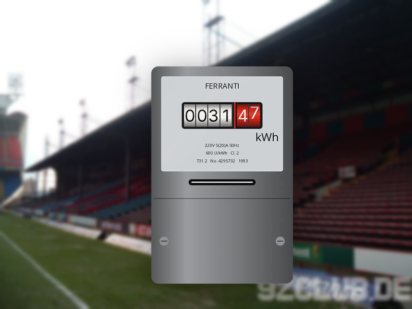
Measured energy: 31.47 kWh
